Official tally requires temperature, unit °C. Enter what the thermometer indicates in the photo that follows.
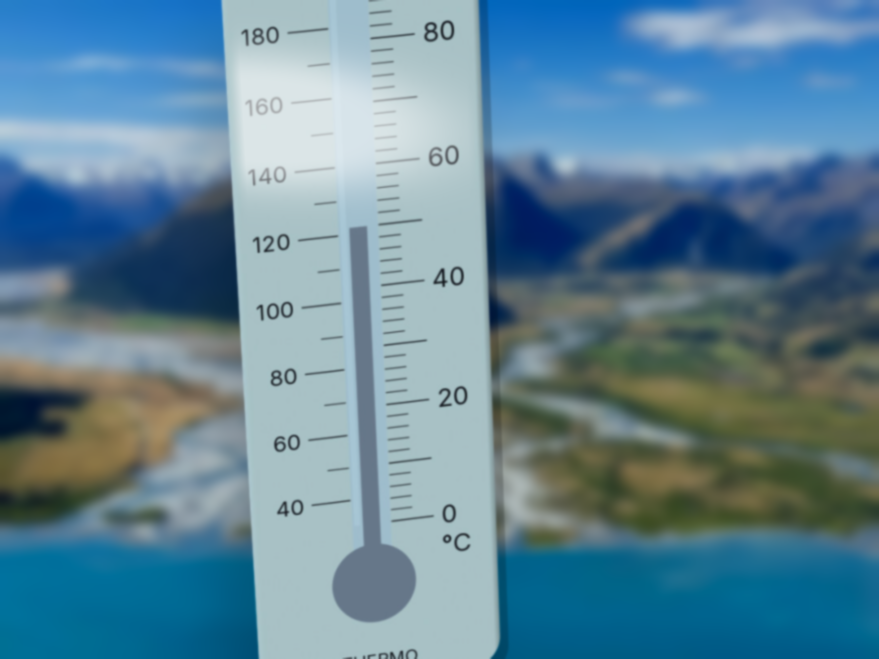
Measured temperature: 50 °C
